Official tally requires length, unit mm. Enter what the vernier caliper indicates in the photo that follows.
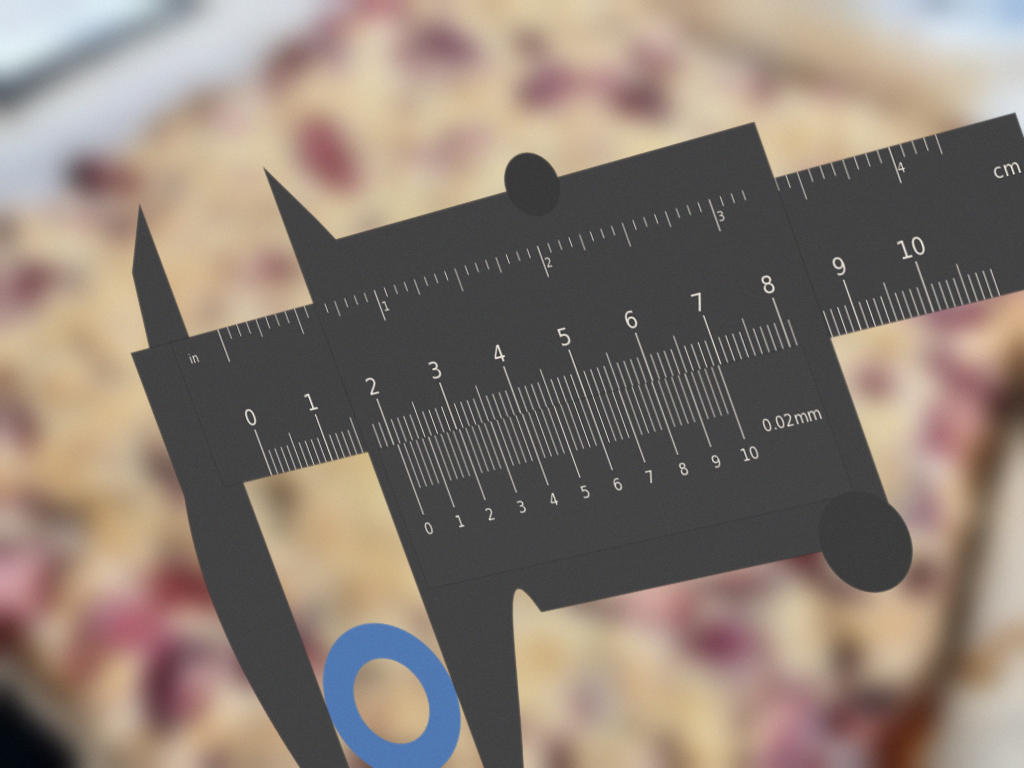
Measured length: 20.6 mm
